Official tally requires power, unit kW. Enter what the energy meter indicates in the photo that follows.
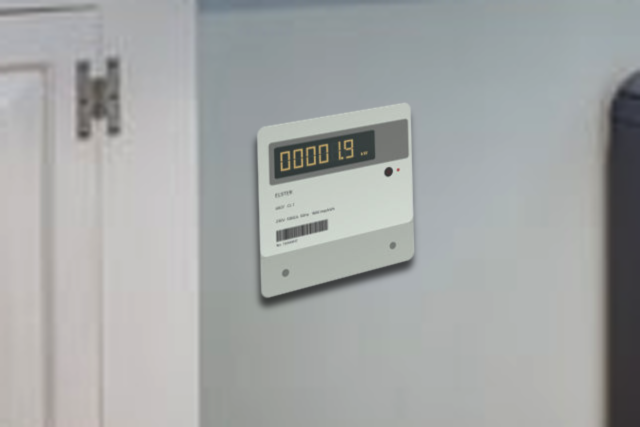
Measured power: 1.9 kW
